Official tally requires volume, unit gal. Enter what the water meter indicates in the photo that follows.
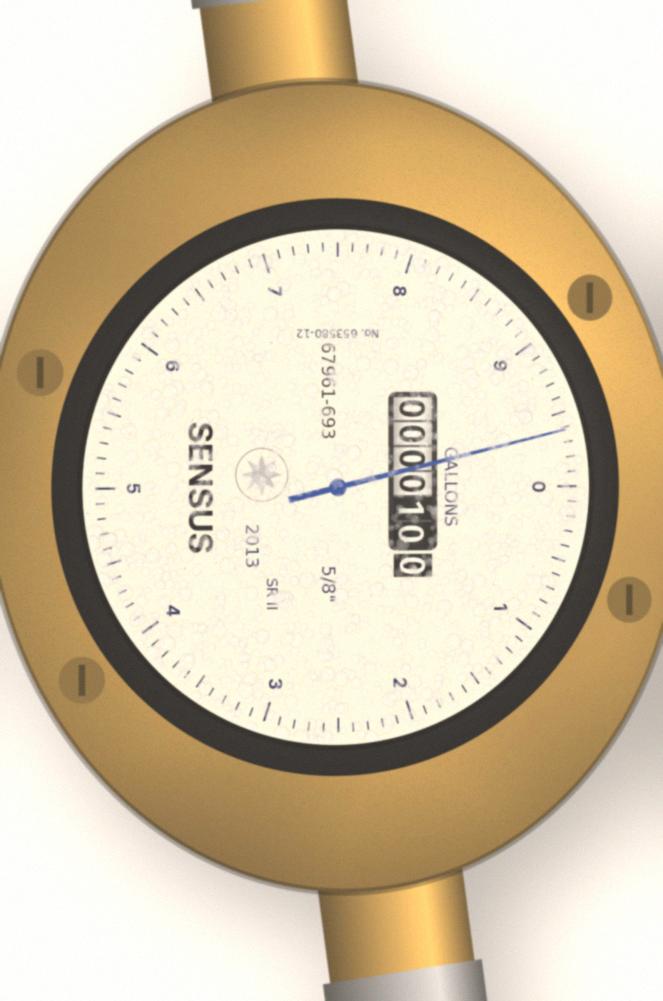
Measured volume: 99.6 gal
